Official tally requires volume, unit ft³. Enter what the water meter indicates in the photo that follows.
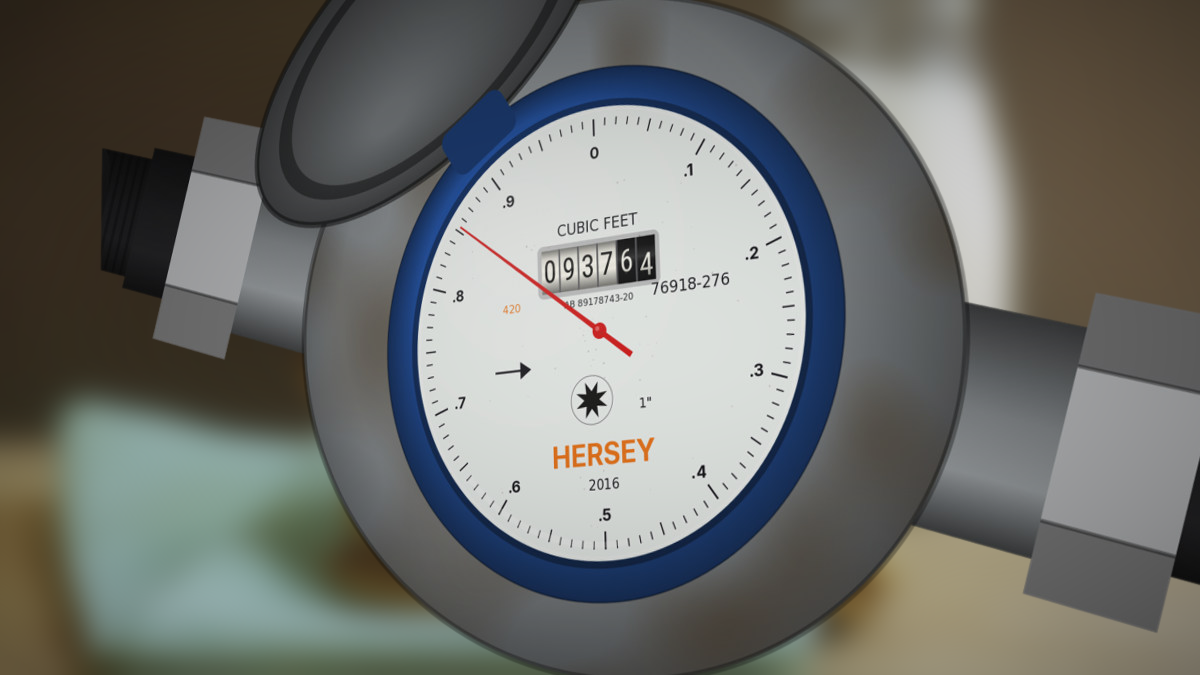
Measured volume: 93763.85 ft³
